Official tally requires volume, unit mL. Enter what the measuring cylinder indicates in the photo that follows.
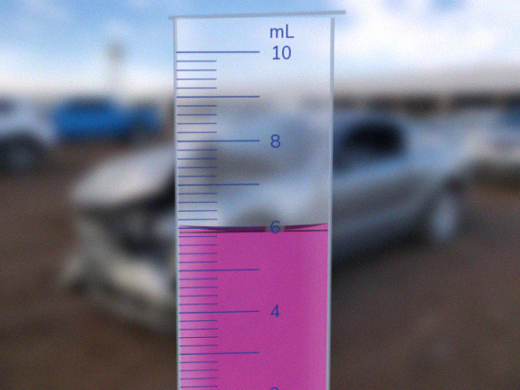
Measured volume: 5.9 mL
